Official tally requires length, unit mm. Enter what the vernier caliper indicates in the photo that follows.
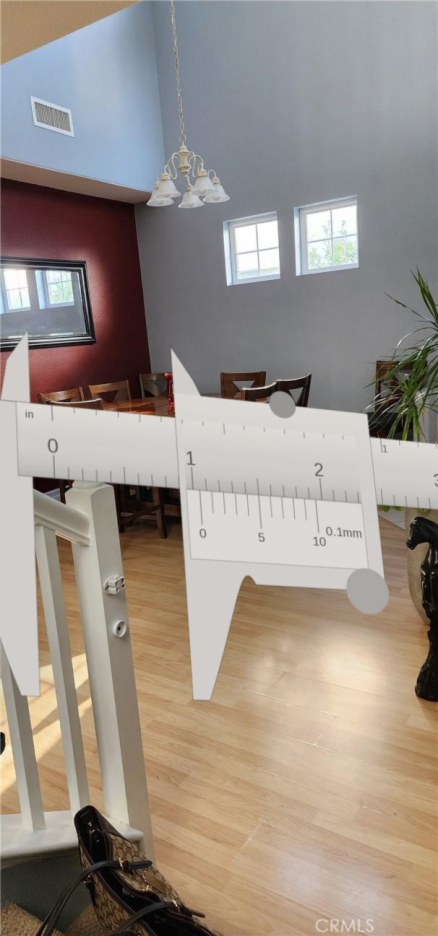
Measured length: 10.5 mm
